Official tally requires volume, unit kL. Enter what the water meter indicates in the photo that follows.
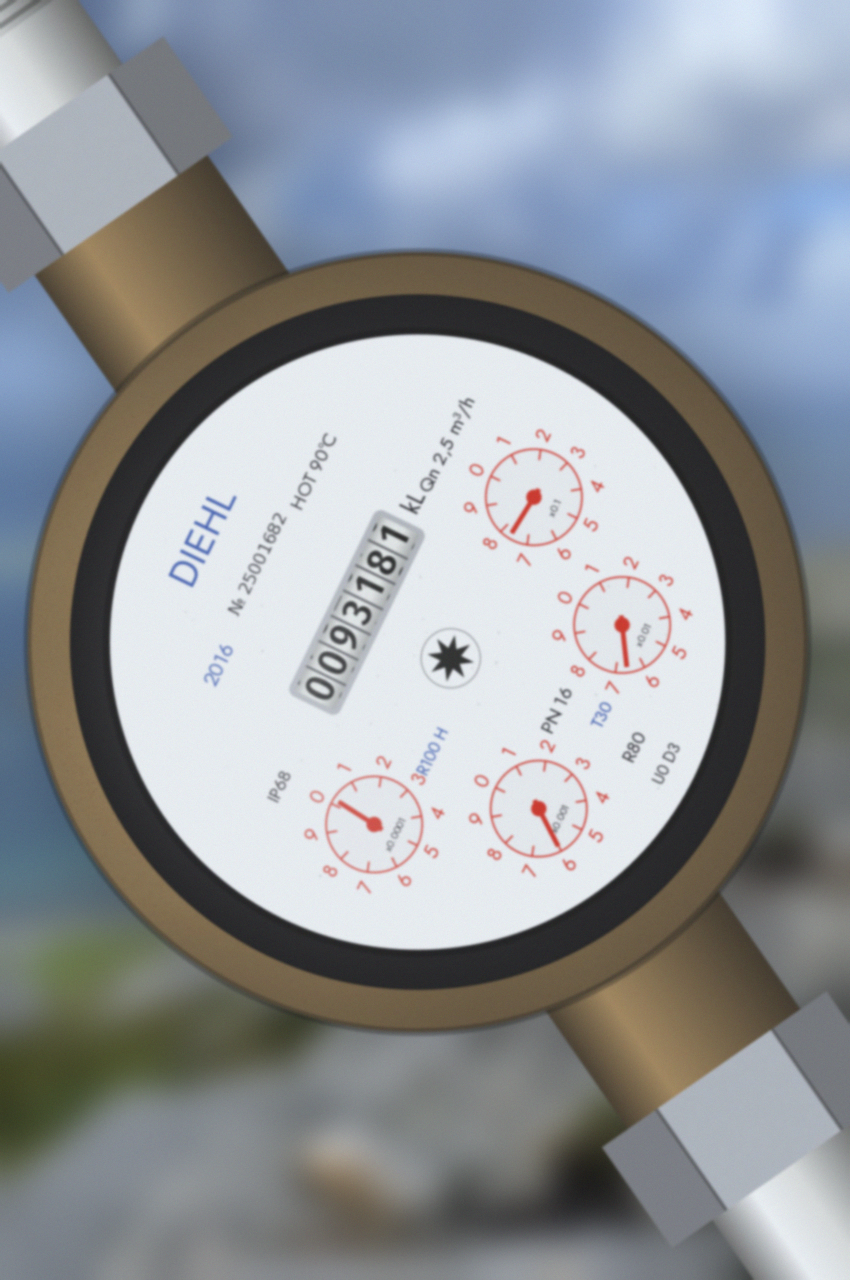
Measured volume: 93181.7660 kL
